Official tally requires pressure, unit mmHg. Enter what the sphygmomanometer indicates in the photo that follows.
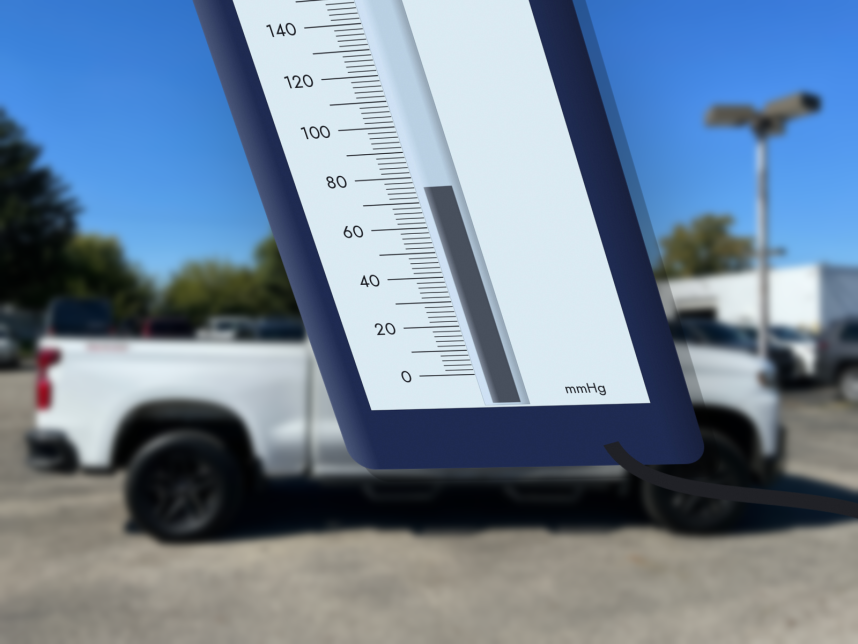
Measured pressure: 76 mmHg
